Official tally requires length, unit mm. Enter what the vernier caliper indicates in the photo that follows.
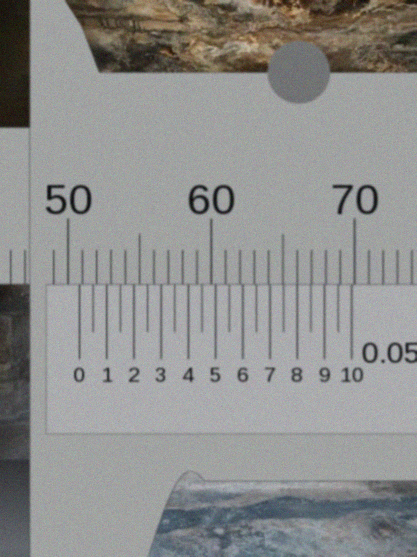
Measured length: 50.8 mm
